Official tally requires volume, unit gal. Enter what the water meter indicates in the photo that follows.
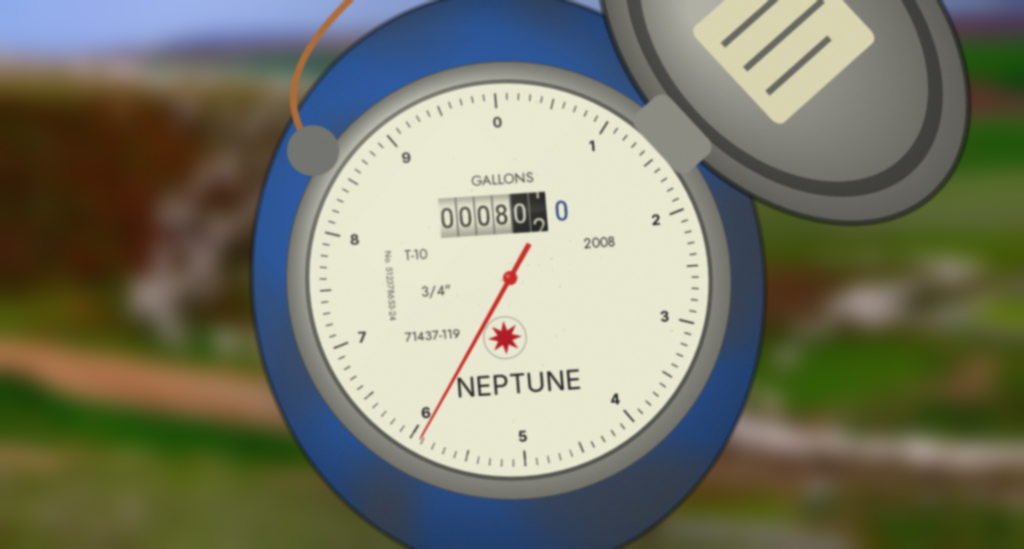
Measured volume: 8015.9 gal
